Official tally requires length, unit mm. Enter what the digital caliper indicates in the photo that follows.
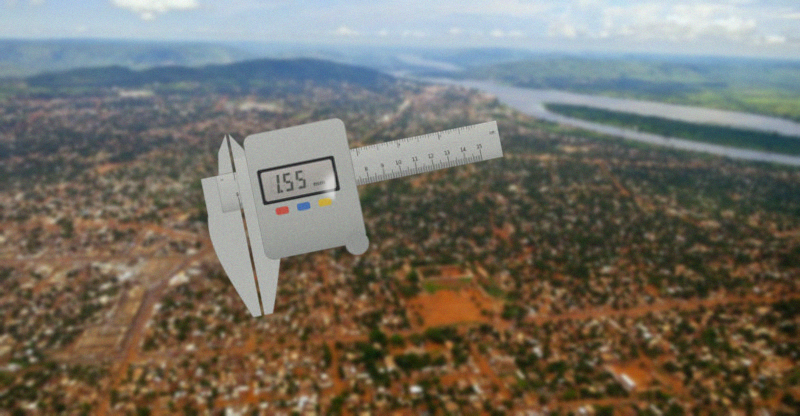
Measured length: 1.55 mm
